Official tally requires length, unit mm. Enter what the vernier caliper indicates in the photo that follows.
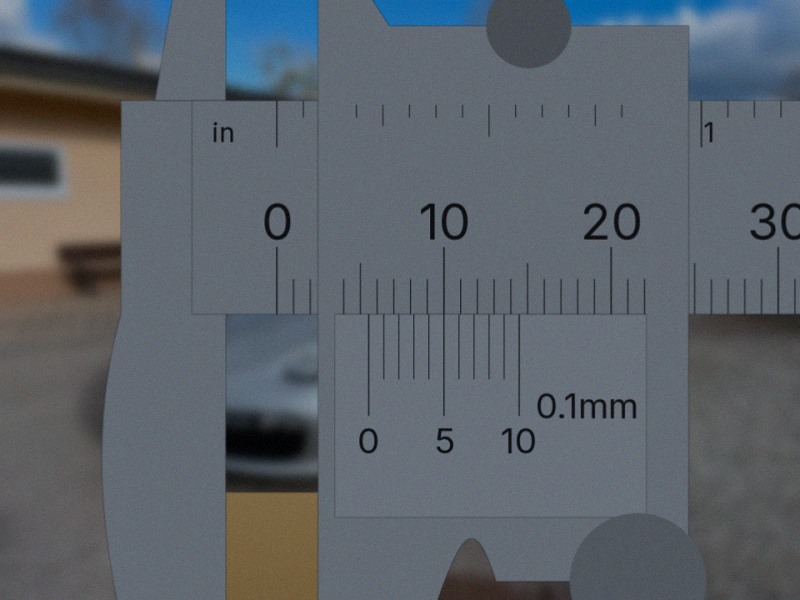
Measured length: 5.5 mm
